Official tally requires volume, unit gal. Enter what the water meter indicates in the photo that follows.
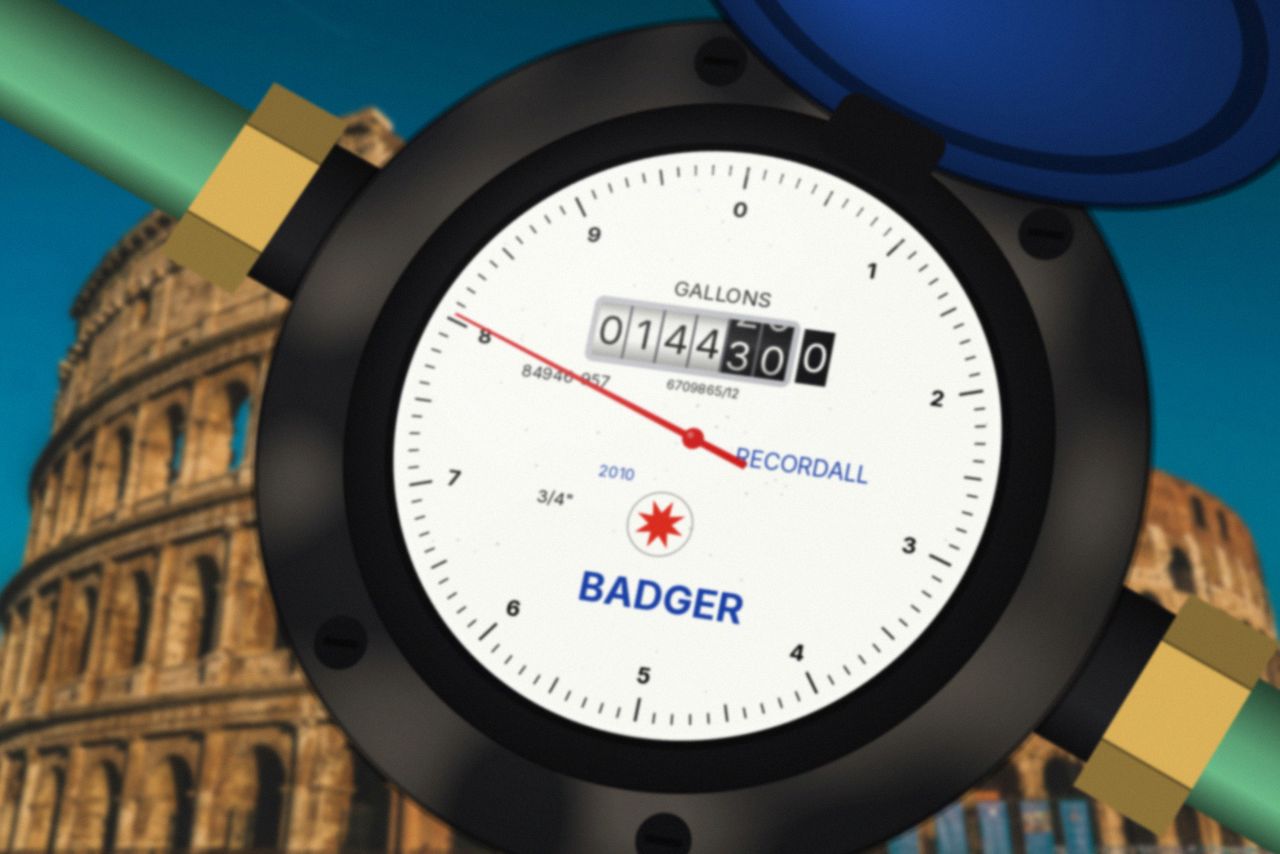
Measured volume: 144298.0 gal
